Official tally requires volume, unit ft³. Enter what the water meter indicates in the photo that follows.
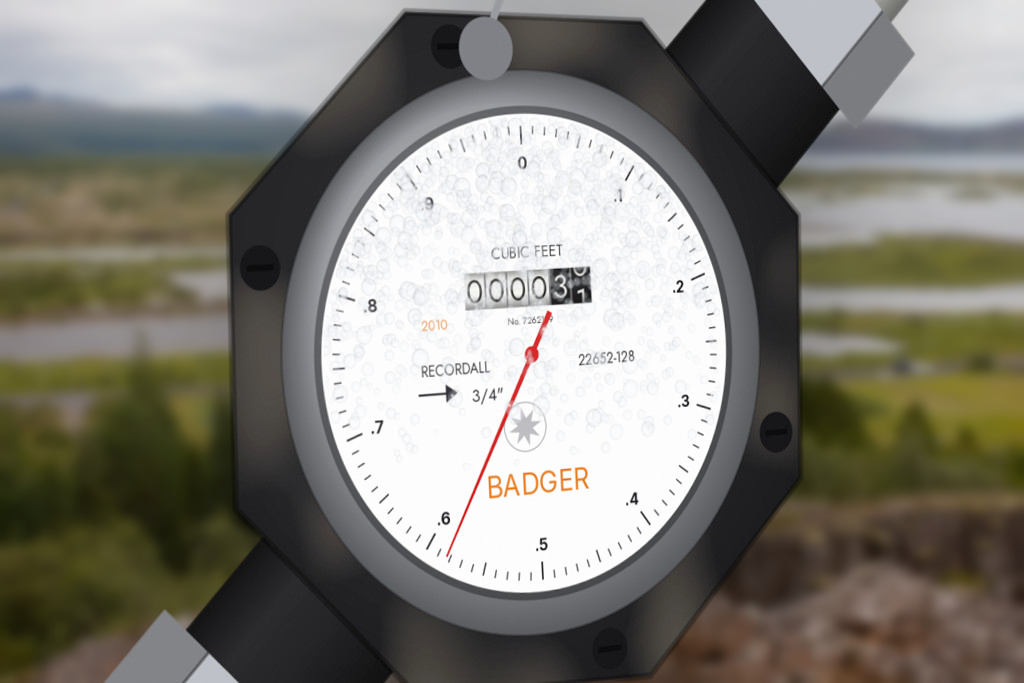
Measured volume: 30.58 ft³
